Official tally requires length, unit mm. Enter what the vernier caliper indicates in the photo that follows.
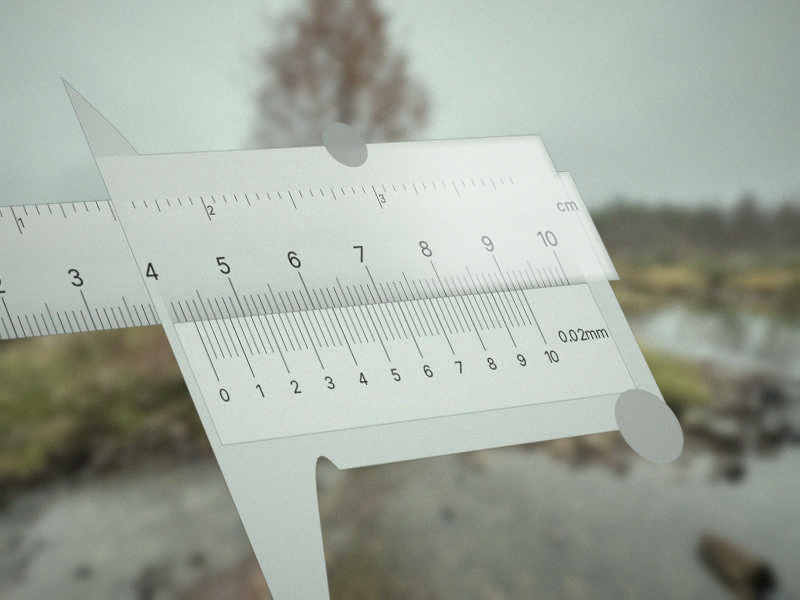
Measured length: 43.0 mm
